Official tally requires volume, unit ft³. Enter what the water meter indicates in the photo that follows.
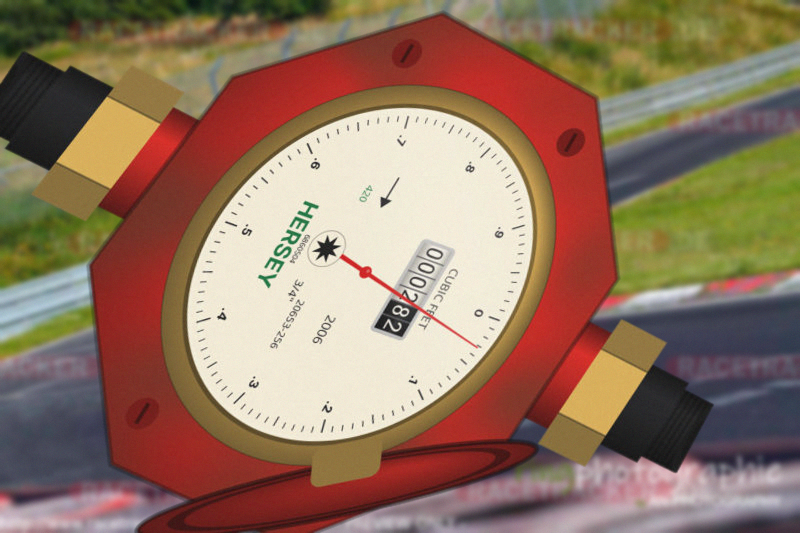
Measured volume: 282.03 ft³
